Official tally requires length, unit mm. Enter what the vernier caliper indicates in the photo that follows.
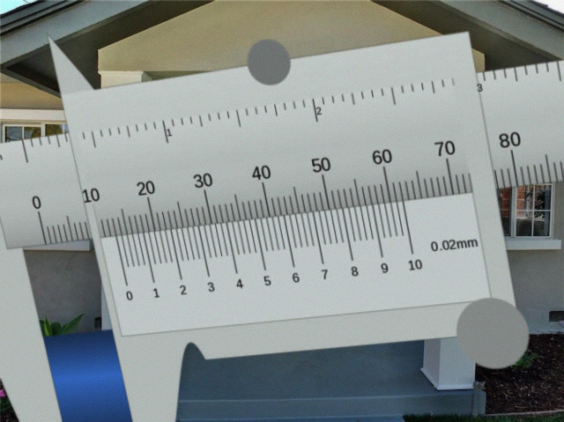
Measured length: 13.0 mm
